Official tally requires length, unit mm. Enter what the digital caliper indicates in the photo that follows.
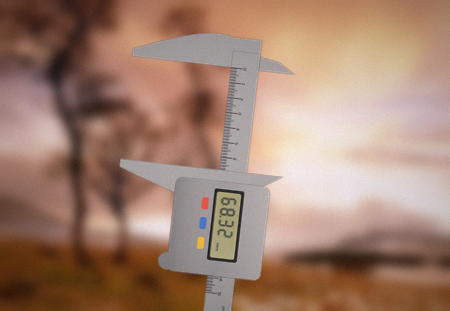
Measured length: 68.32 mm
